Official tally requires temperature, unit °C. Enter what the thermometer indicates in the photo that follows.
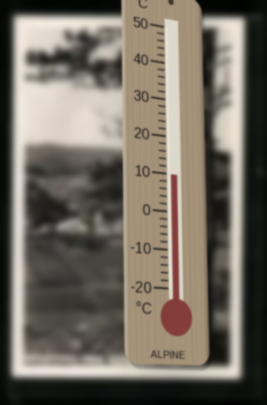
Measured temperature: 10 °C
